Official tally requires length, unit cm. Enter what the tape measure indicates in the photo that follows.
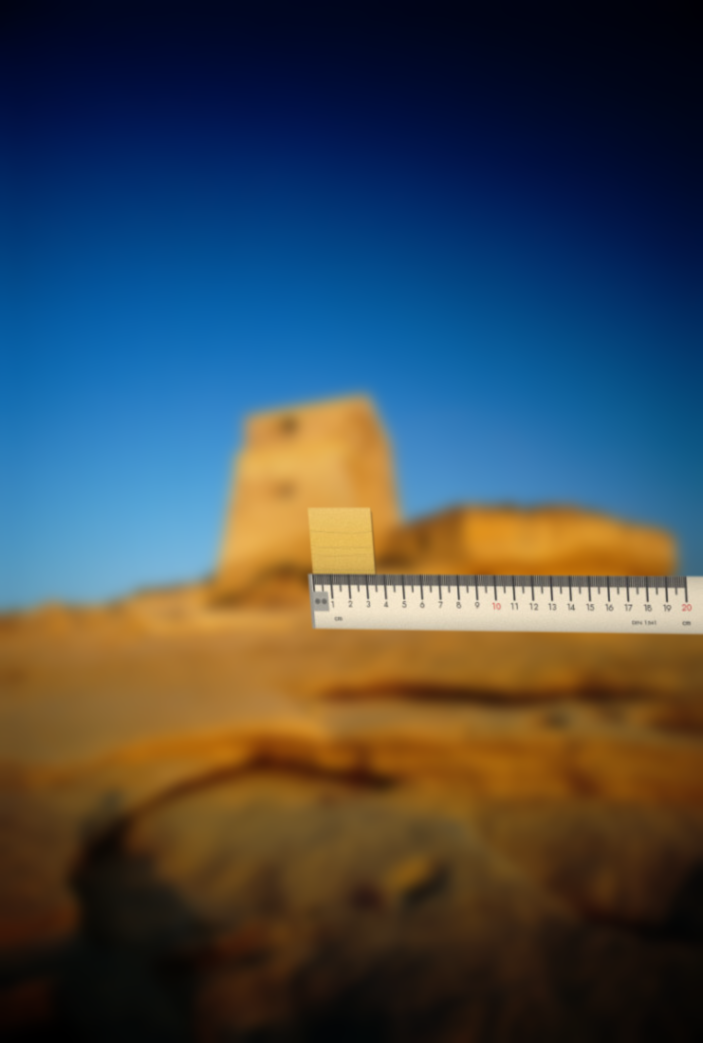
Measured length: 3.5 cm
